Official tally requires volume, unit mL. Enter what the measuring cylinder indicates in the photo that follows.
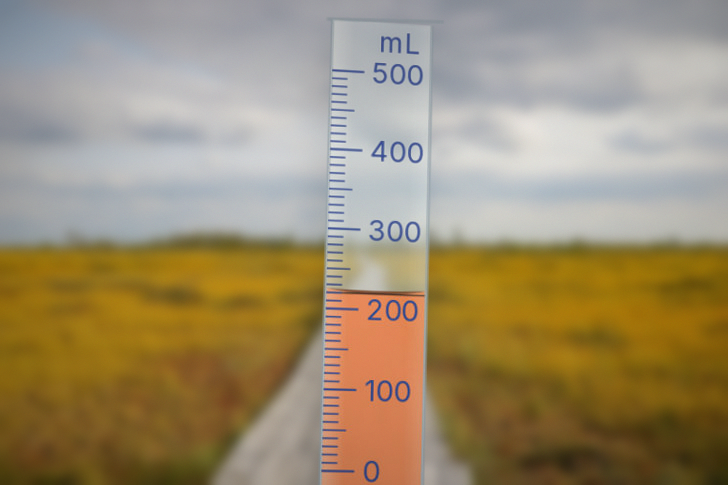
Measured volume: 220 mL
